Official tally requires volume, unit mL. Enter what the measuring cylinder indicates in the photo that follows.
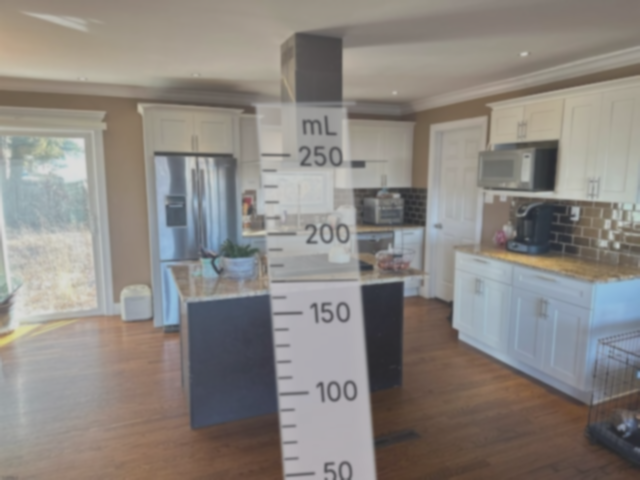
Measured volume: 170 mL
